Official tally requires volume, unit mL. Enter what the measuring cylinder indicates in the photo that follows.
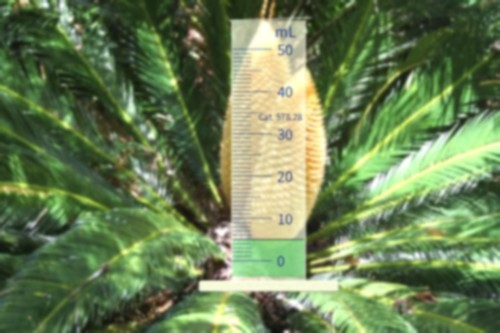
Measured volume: 5 mL
